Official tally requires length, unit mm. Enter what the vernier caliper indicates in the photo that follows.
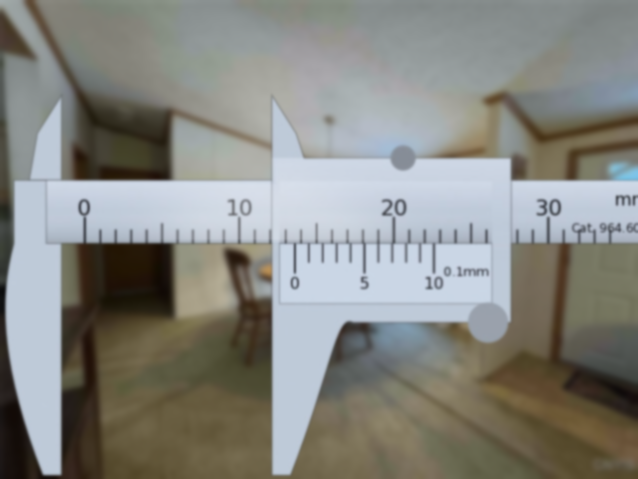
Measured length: 13.6 mm
